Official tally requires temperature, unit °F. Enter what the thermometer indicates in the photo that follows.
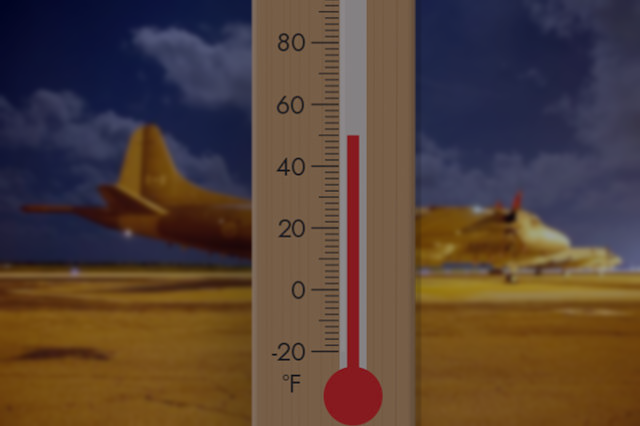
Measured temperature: 50 °F
